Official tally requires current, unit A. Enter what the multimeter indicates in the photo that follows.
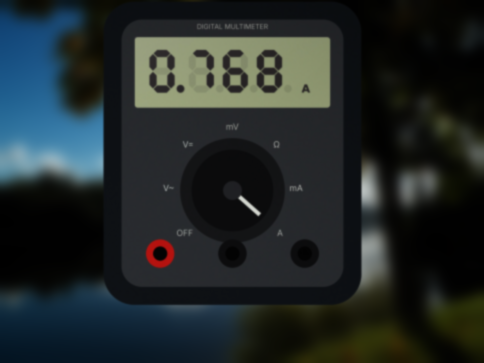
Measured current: 0.768 A
